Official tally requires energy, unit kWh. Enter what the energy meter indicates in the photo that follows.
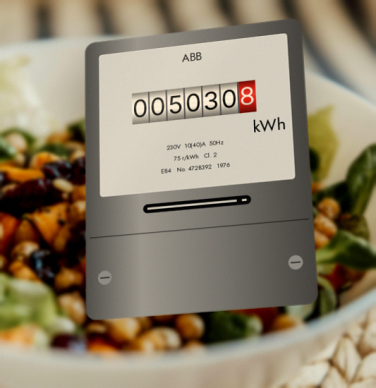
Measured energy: 5030.8 kWh
